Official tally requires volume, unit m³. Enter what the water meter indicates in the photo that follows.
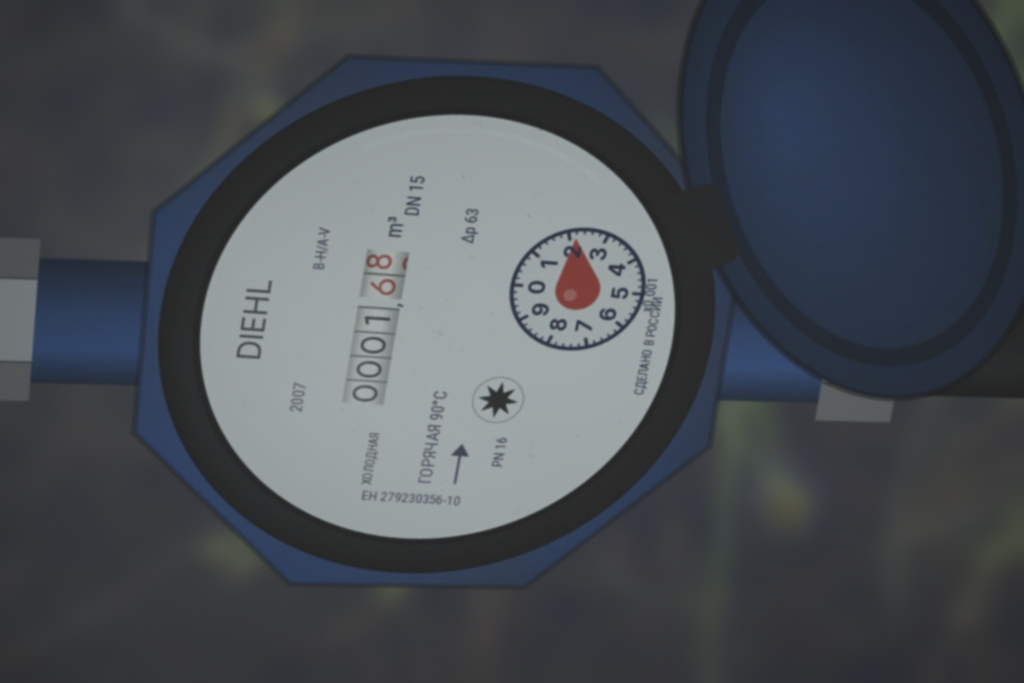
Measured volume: 1.682 m³
